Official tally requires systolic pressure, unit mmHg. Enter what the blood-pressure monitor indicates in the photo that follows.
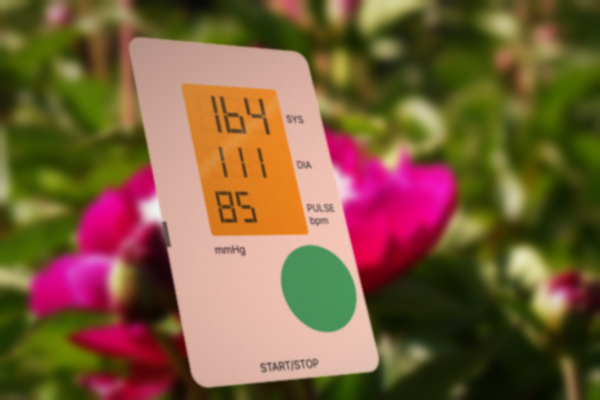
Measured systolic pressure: 164 mmHg
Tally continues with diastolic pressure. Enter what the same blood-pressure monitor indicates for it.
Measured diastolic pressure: 111 mmHg
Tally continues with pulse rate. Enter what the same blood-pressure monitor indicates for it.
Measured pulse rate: 85 bpm
